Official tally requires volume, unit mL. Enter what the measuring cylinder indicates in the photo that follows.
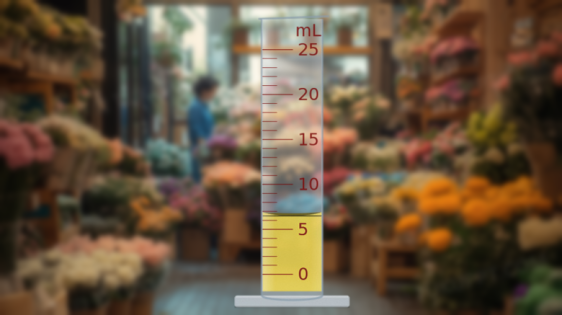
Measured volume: 6.5 mL
